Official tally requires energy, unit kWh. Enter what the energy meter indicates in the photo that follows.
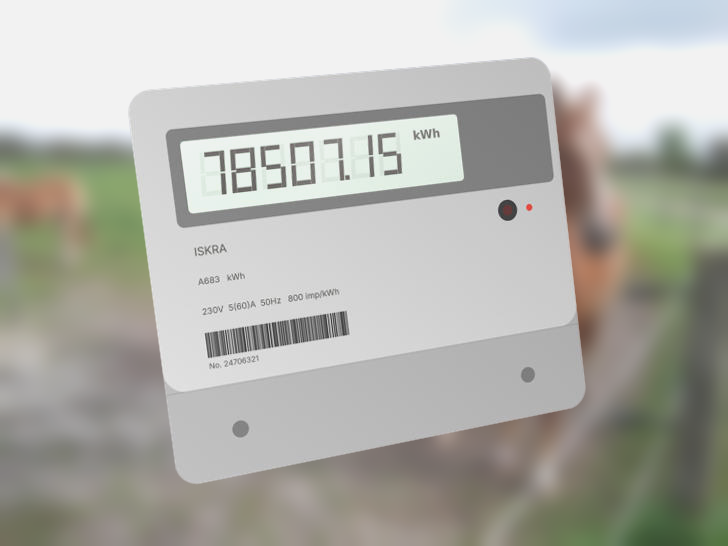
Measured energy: 78507.15 kWh
